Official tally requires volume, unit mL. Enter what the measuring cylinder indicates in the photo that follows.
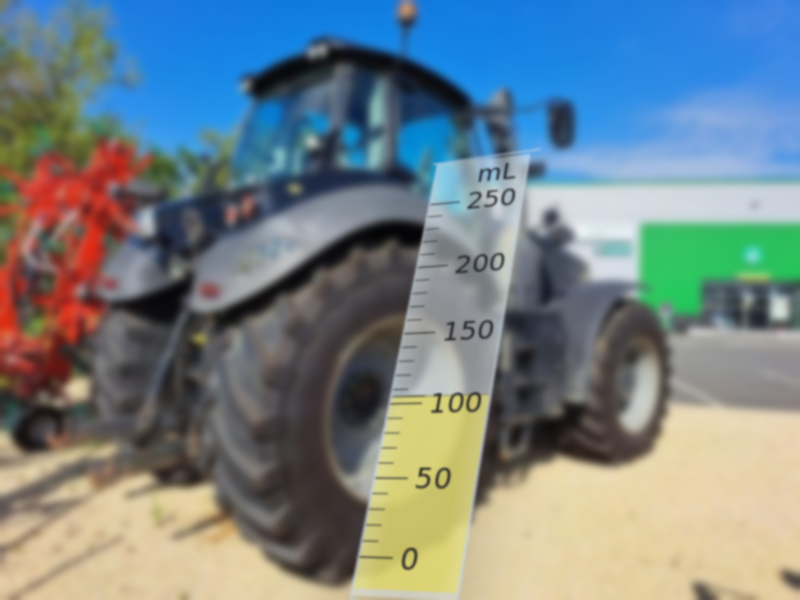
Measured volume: 105 mL
